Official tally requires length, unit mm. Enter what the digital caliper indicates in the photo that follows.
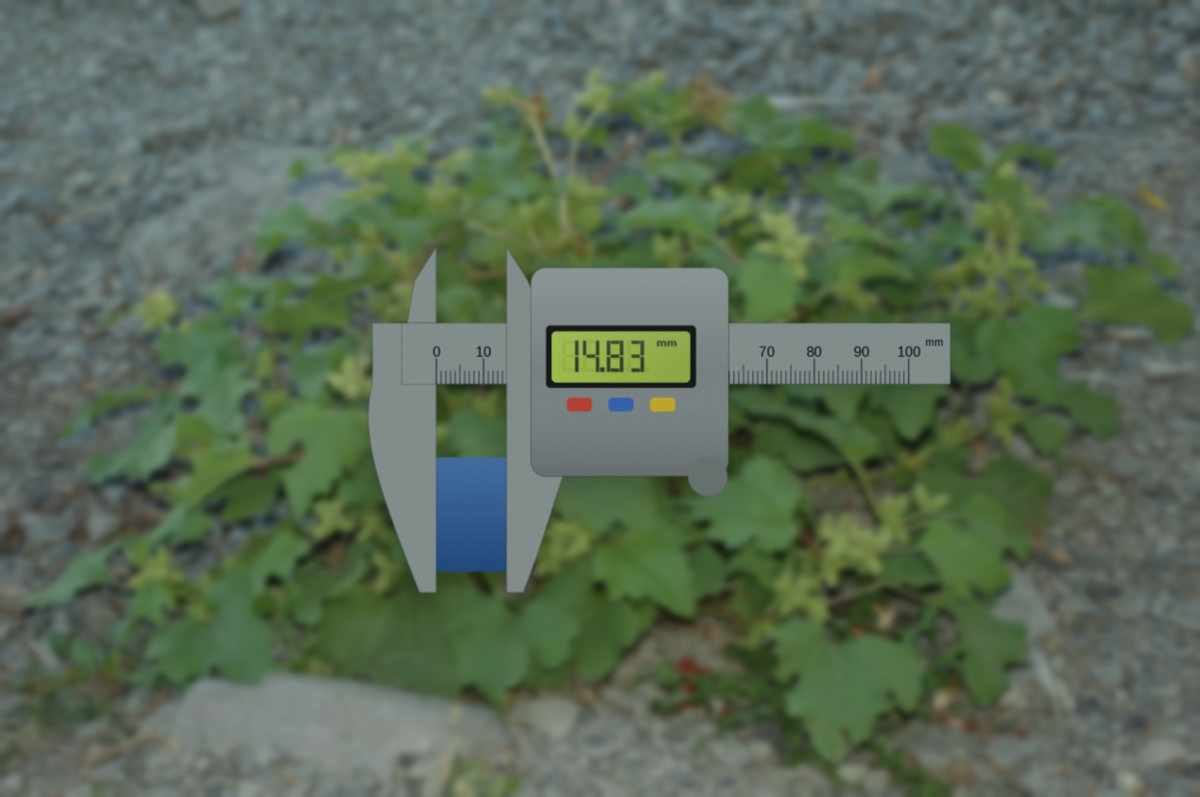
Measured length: 14.83 mm
